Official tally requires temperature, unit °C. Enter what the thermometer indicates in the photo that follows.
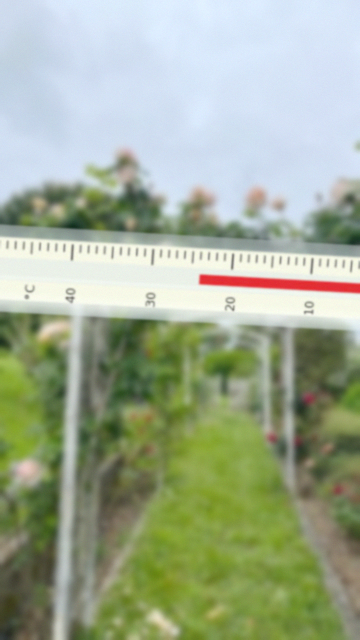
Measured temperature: 24 °C
